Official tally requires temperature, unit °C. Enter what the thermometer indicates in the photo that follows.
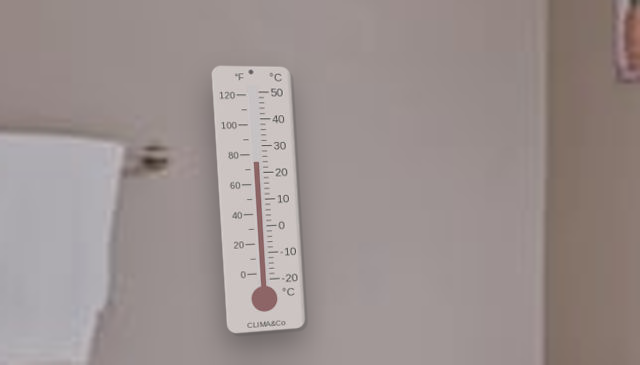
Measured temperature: 24 °C
